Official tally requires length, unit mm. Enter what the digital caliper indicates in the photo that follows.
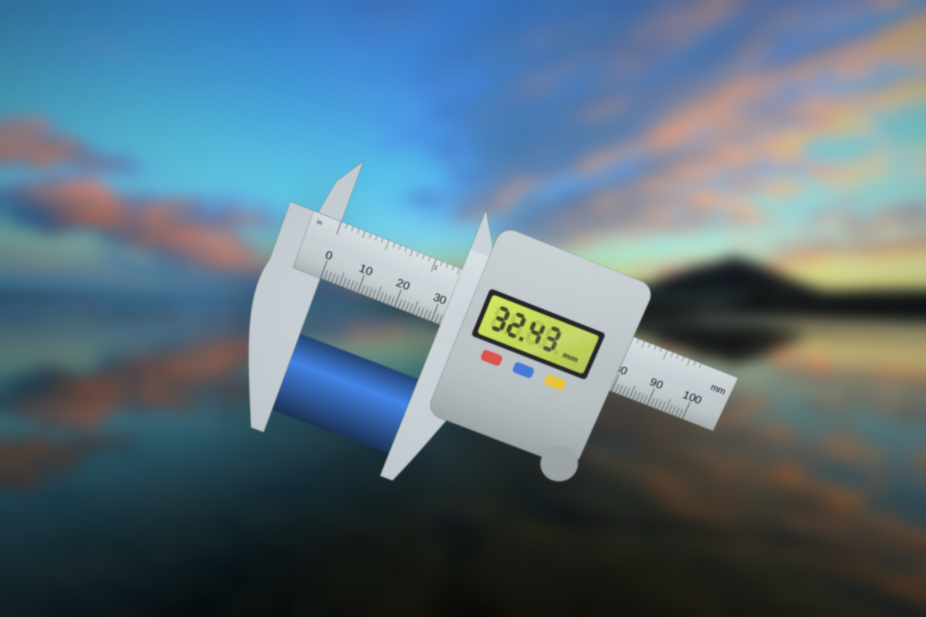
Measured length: 32.43 mm
